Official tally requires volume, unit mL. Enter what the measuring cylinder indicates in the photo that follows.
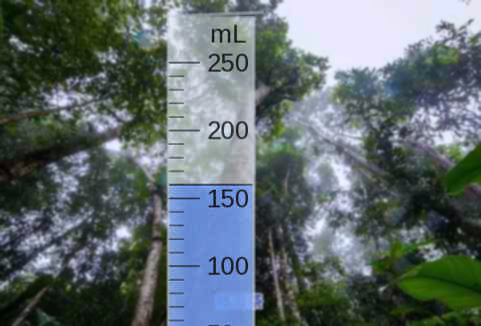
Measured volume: 160 mL
